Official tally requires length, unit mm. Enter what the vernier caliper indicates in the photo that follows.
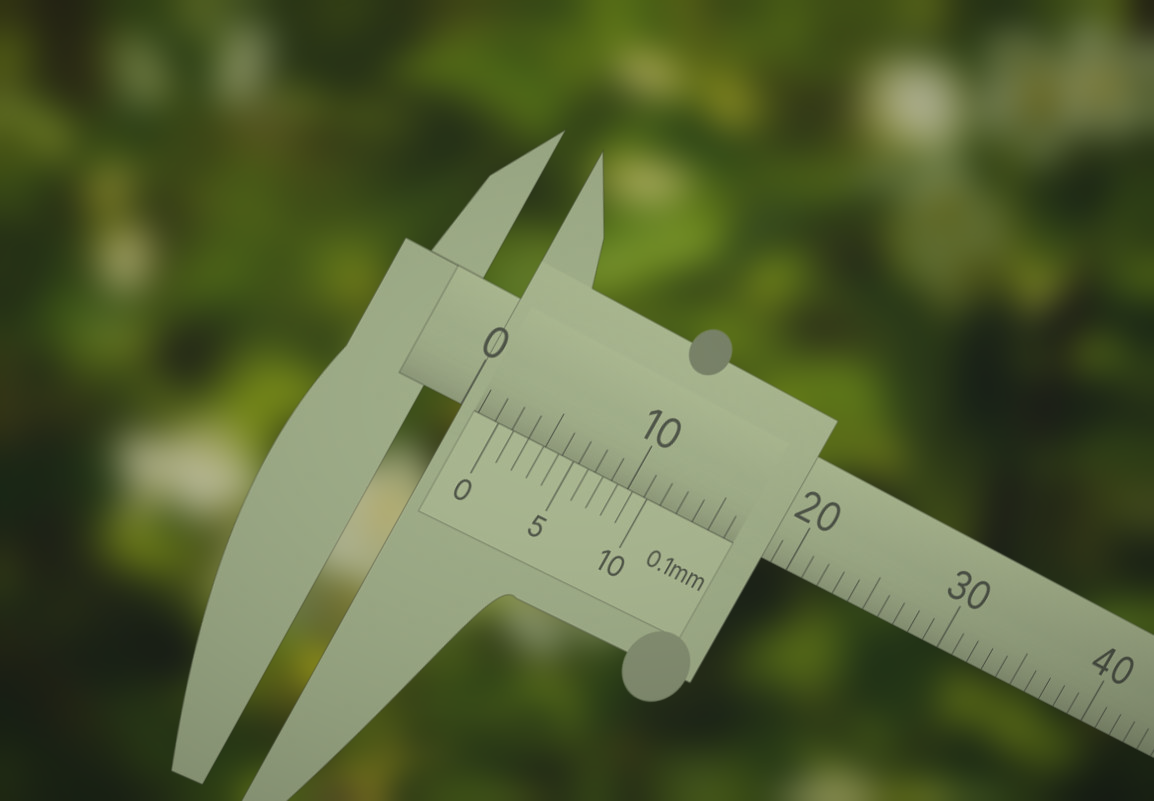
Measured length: 2.2 mm
